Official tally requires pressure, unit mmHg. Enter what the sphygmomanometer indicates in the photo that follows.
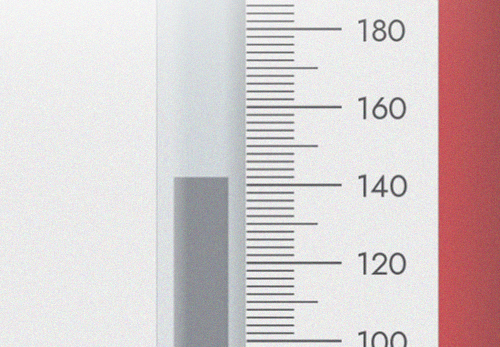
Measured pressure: 142 mmHg
